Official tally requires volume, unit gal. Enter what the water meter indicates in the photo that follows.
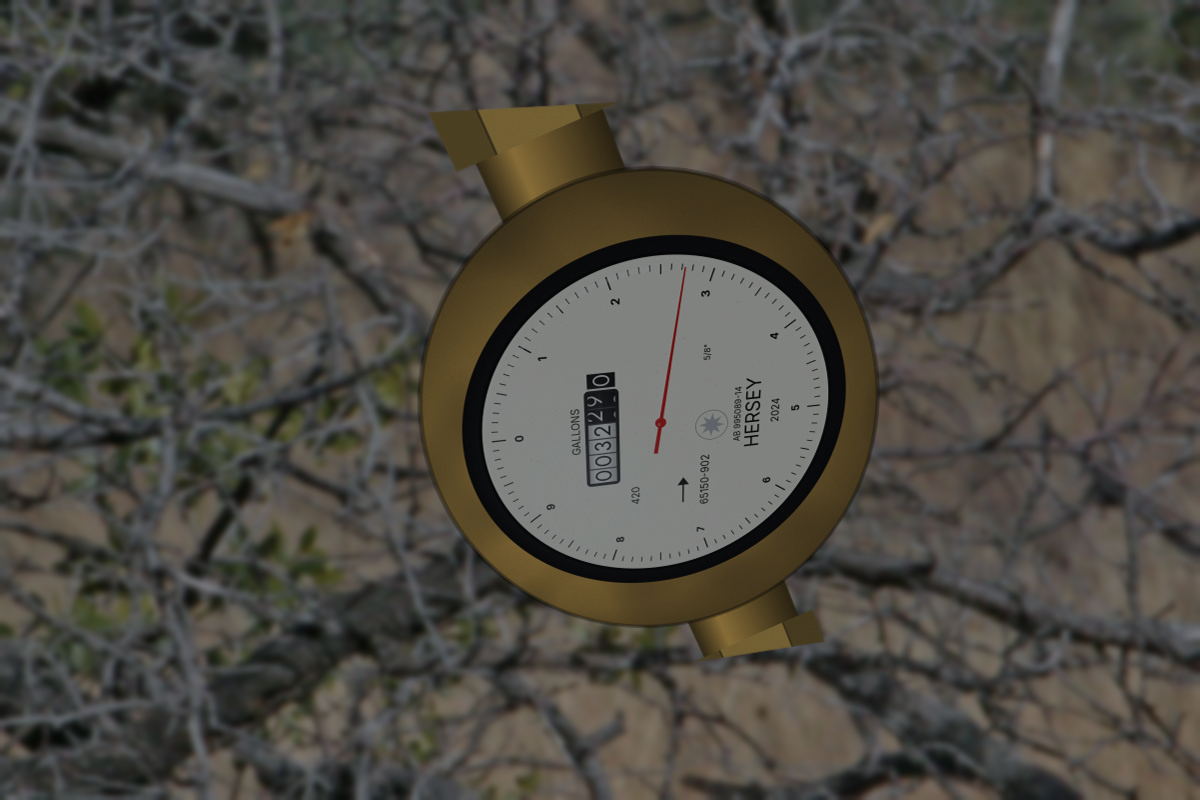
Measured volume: 32292.7 gal
